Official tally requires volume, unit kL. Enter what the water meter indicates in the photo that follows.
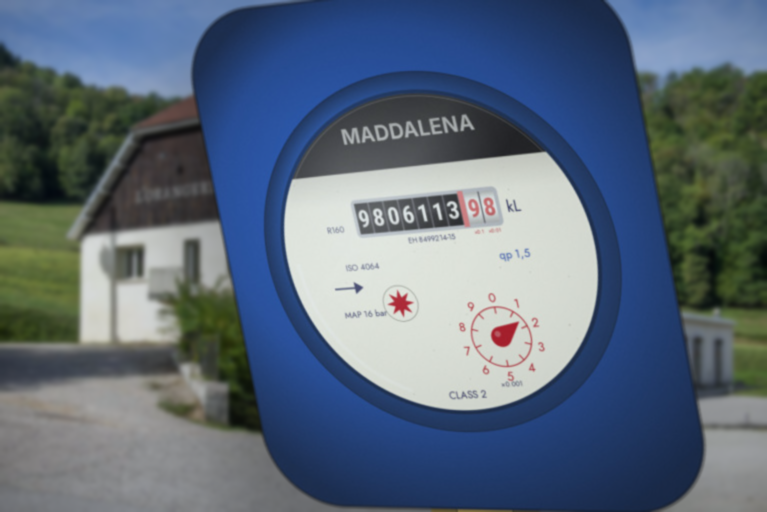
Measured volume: 9806113.981 kL
